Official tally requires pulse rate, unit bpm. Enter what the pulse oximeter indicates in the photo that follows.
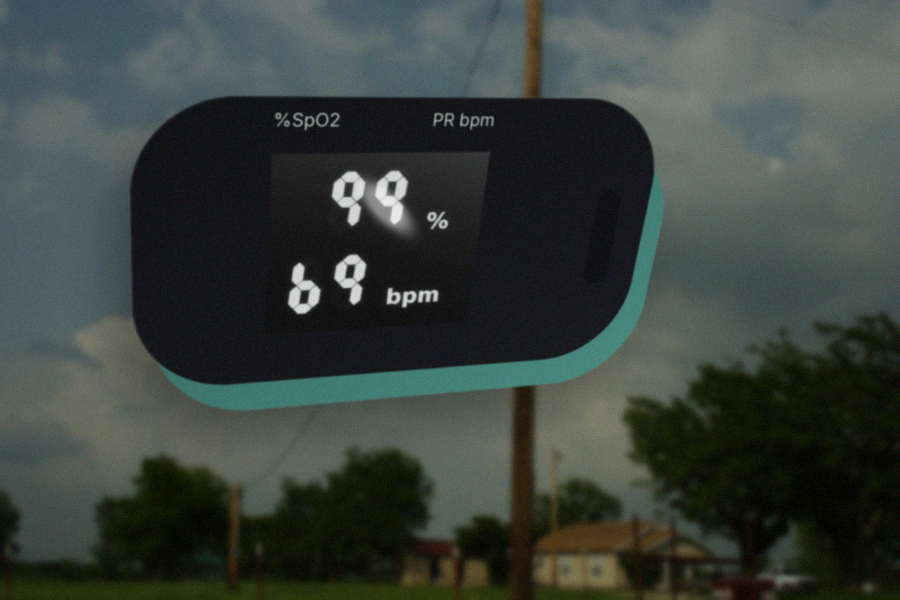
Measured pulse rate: 69 bpm
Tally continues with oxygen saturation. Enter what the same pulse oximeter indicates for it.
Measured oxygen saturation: 99 %
